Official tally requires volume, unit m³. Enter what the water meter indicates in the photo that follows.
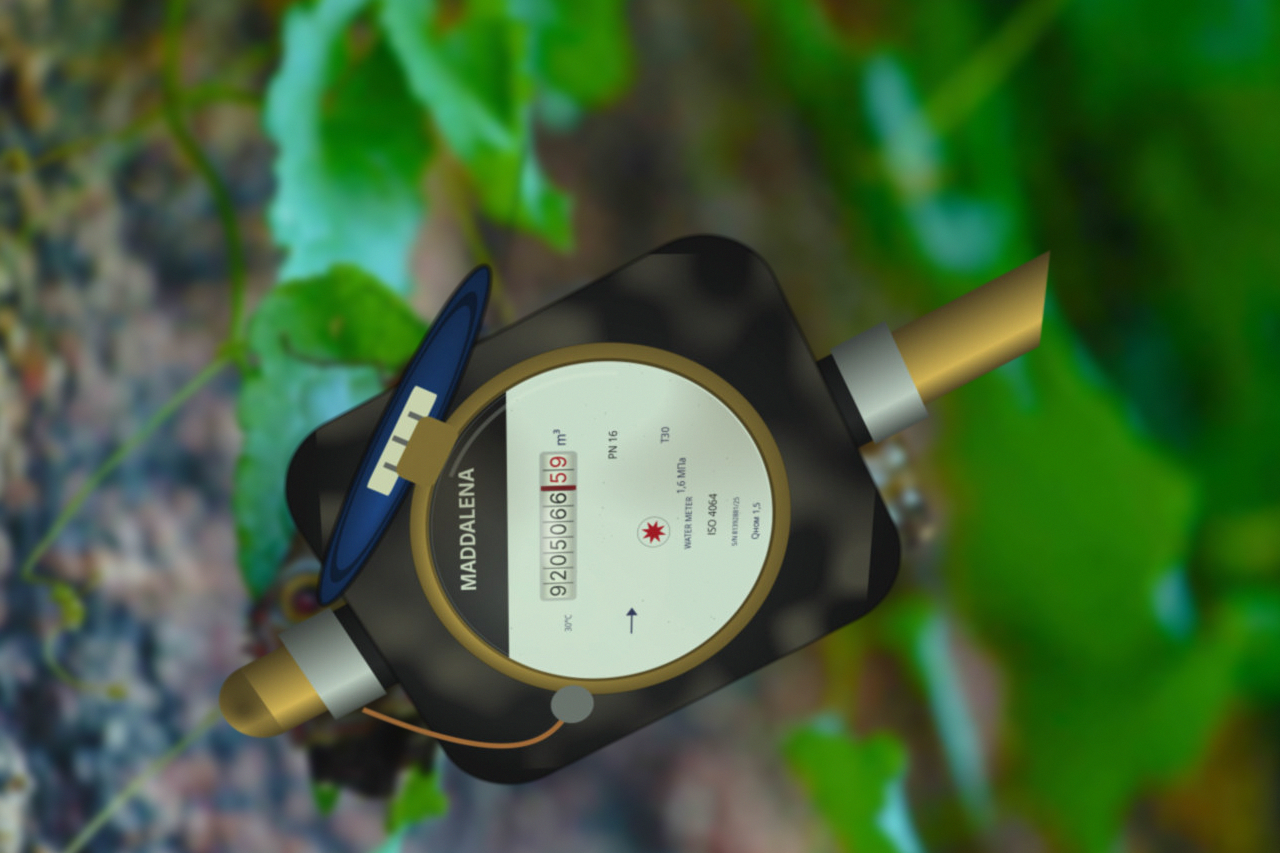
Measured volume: 9205066.59 m³
